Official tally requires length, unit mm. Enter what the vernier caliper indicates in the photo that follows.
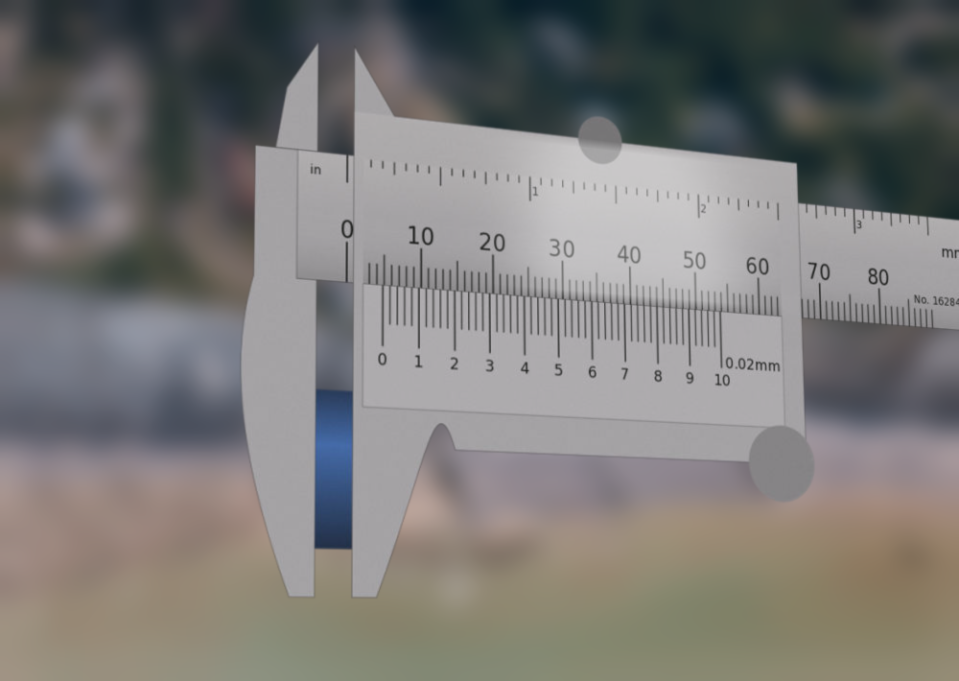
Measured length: 4.8 mm
